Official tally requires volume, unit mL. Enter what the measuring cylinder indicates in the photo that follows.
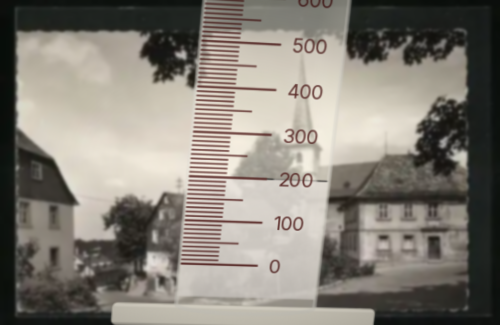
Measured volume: 200 mL
